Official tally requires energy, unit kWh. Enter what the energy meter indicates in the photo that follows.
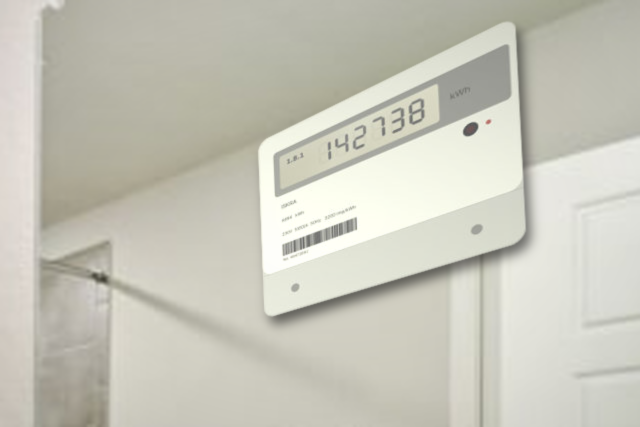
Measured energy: 142738 kWh
